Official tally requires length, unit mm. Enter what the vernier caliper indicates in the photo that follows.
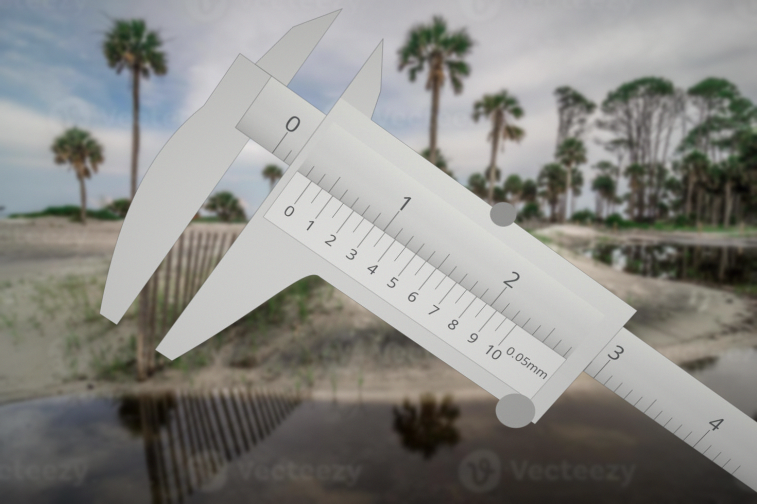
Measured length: 3.5 mm
